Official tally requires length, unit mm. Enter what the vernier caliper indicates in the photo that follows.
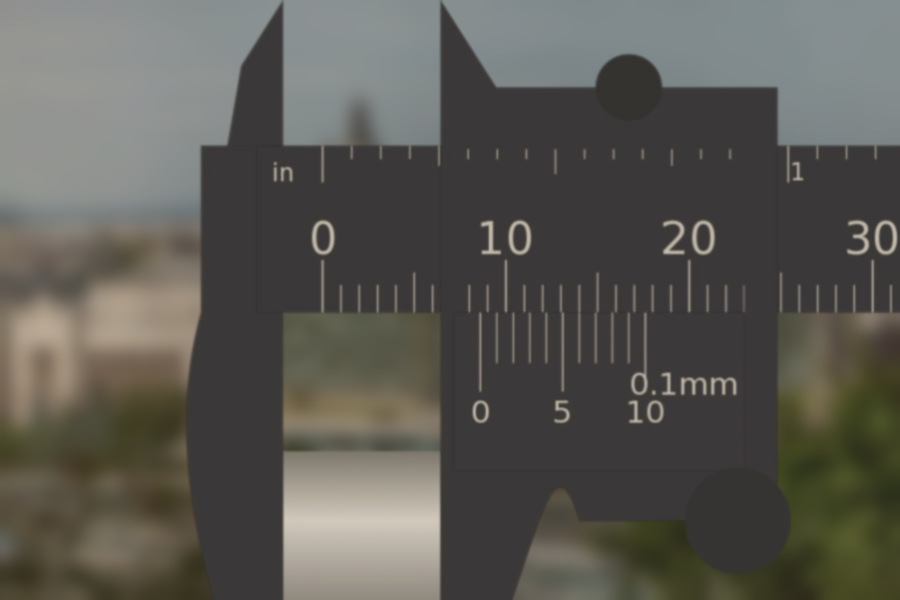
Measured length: 8.6 mm
